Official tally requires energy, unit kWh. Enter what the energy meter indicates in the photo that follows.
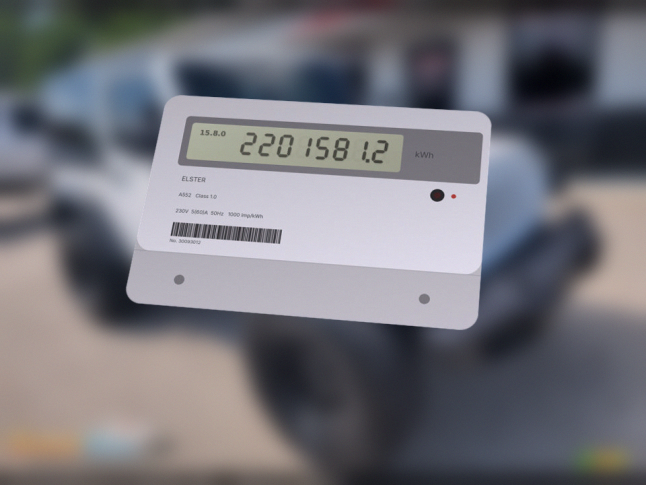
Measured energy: 2201581.2 kWh
